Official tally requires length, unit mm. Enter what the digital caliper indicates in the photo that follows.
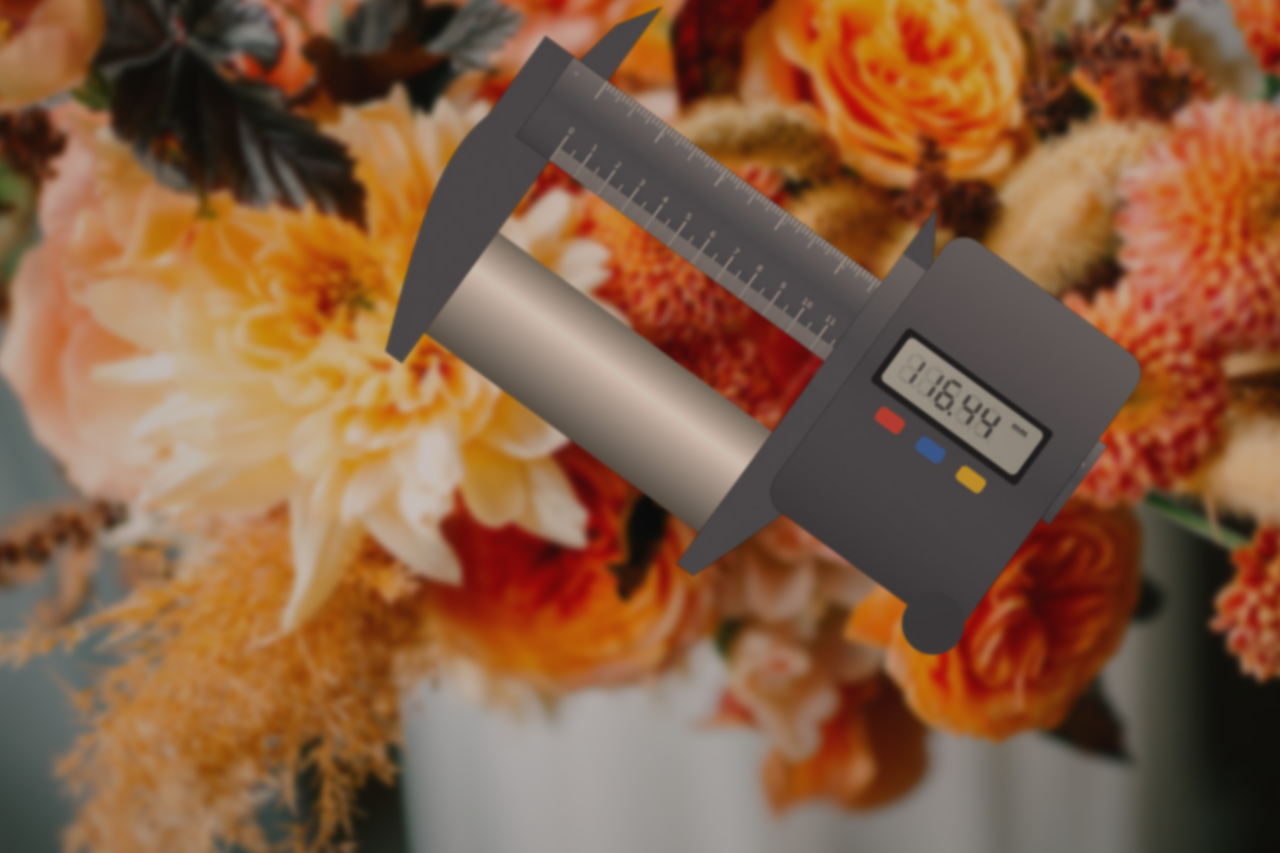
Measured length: 116.44 mm
